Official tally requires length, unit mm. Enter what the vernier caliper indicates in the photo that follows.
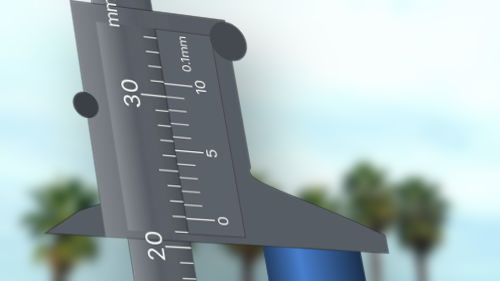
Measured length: 21.9 mm
